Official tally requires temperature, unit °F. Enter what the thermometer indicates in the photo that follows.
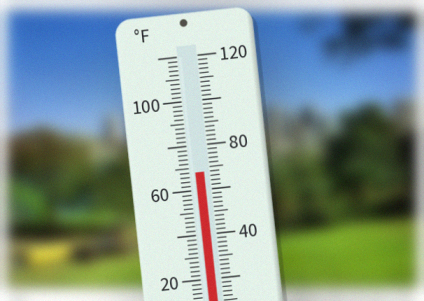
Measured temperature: 68 °F
